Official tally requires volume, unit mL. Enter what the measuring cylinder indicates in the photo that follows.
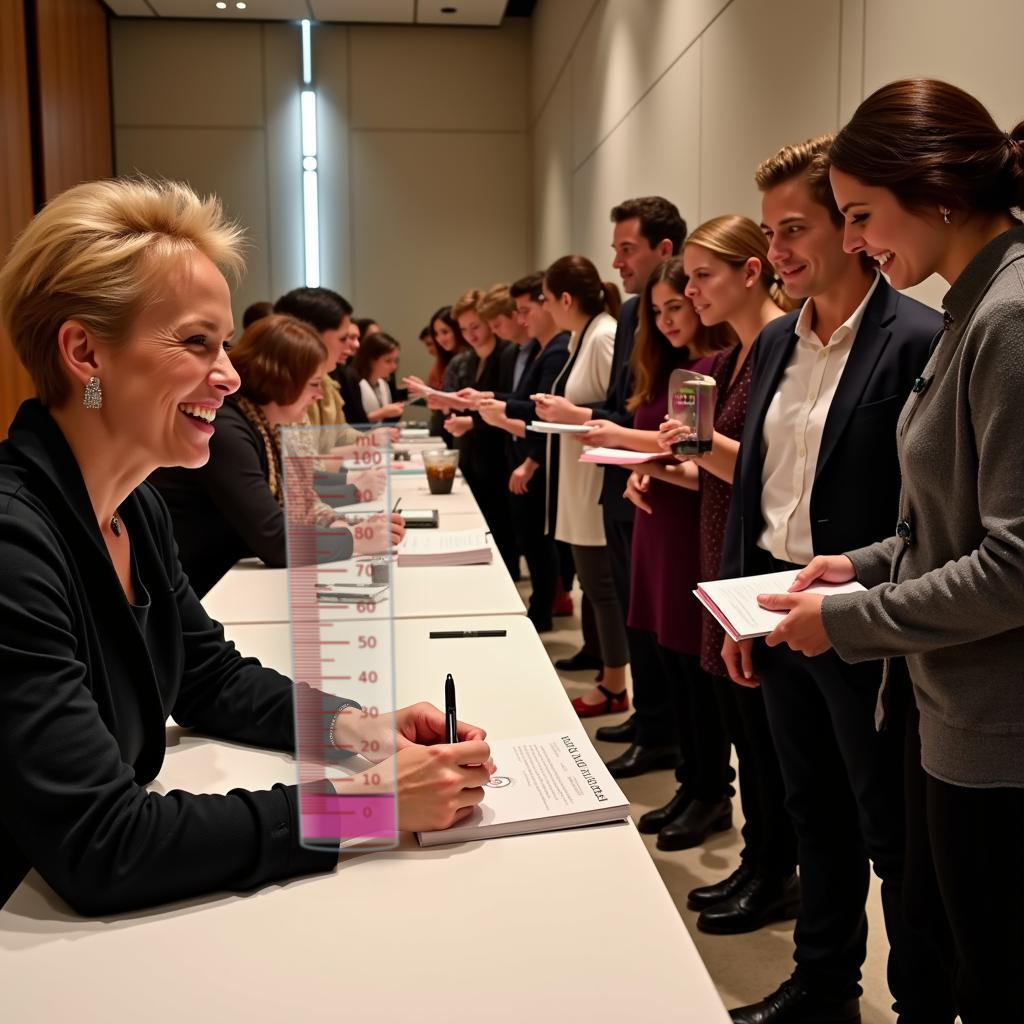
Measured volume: 5 mL
